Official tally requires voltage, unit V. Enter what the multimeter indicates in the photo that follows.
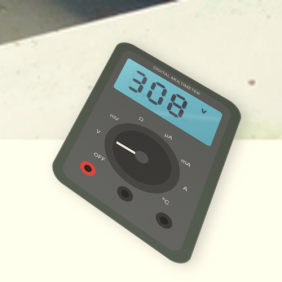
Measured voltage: 308 V
